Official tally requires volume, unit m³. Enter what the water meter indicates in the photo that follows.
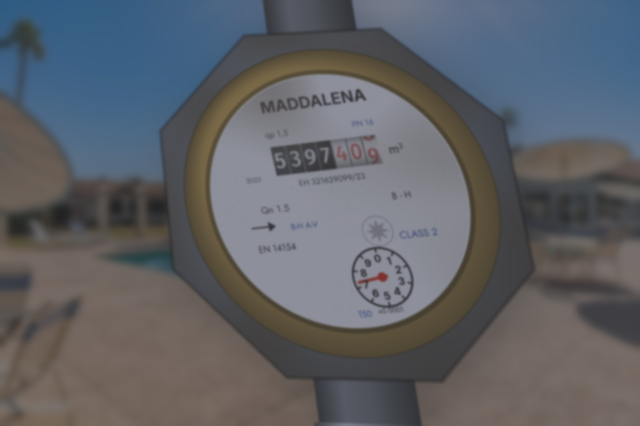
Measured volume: 5397.4087 m³
